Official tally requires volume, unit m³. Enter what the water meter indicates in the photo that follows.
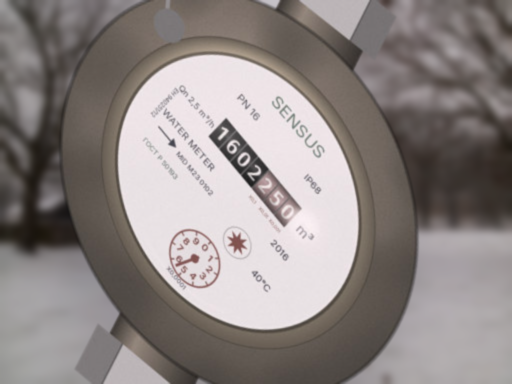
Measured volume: 1602.2505 m³
